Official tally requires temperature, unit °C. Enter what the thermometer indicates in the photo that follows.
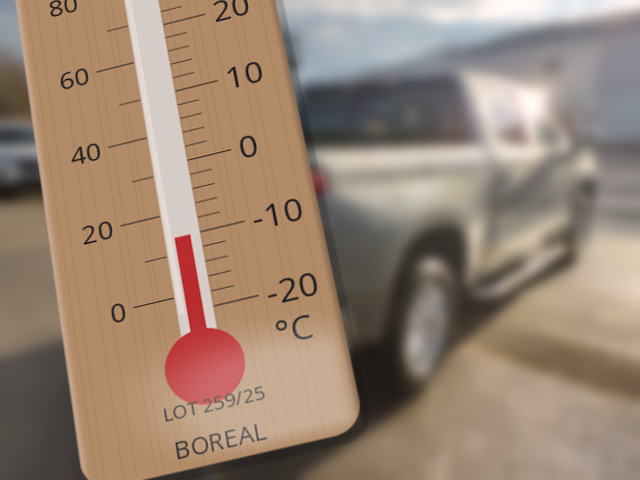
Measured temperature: -10 °C
